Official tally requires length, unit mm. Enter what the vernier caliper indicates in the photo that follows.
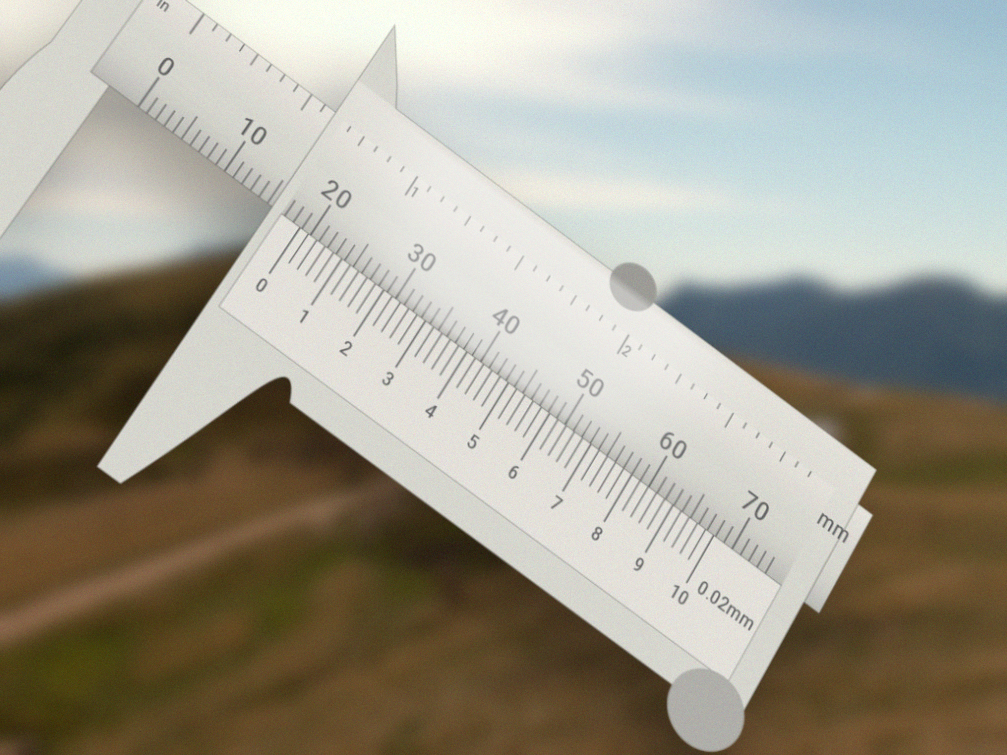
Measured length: 18.8 mm
